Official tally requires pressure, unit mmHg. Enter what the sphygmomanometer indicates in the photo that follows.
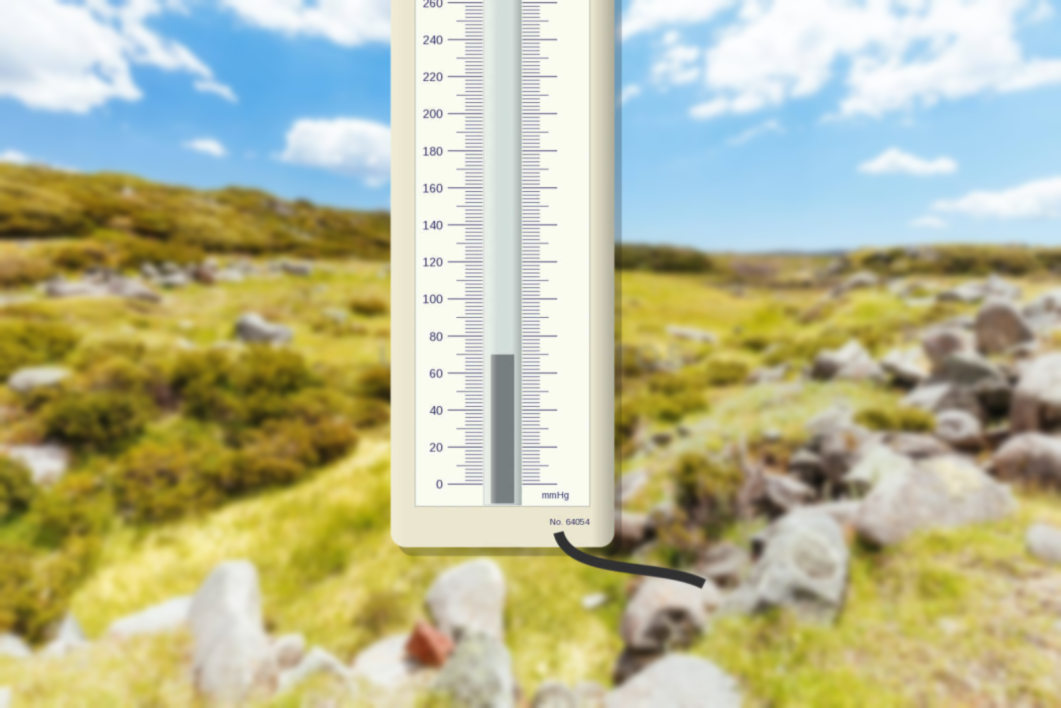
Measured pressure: 70 mmHg
